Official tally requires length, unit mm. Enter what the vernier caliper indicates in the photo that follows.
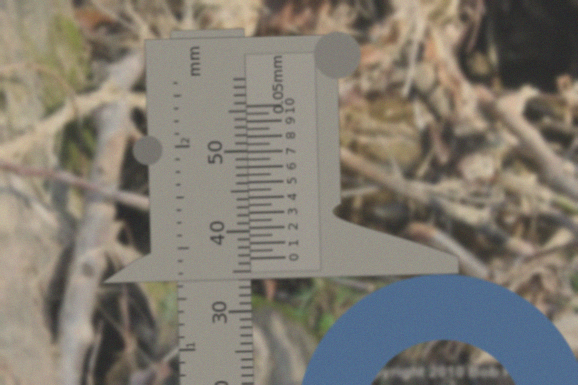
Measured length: 36.6 mm
